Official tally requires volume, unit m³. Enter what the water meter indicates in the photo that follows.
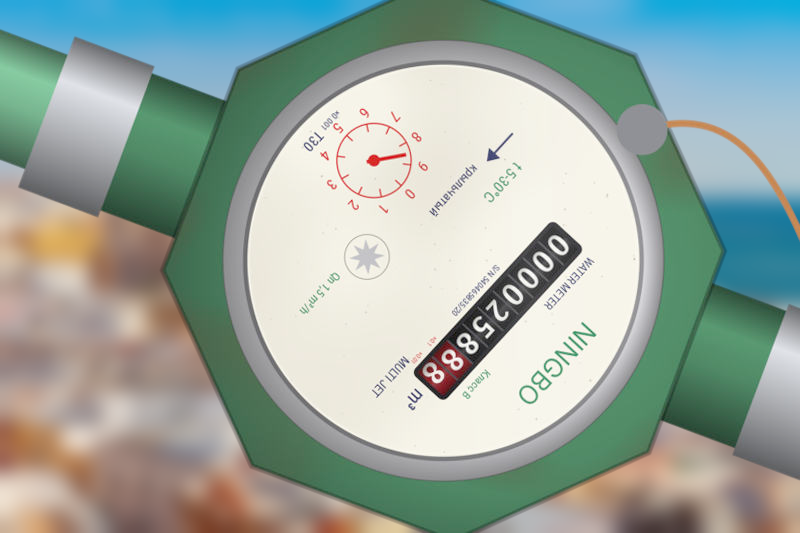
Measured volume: 258.878 m³
